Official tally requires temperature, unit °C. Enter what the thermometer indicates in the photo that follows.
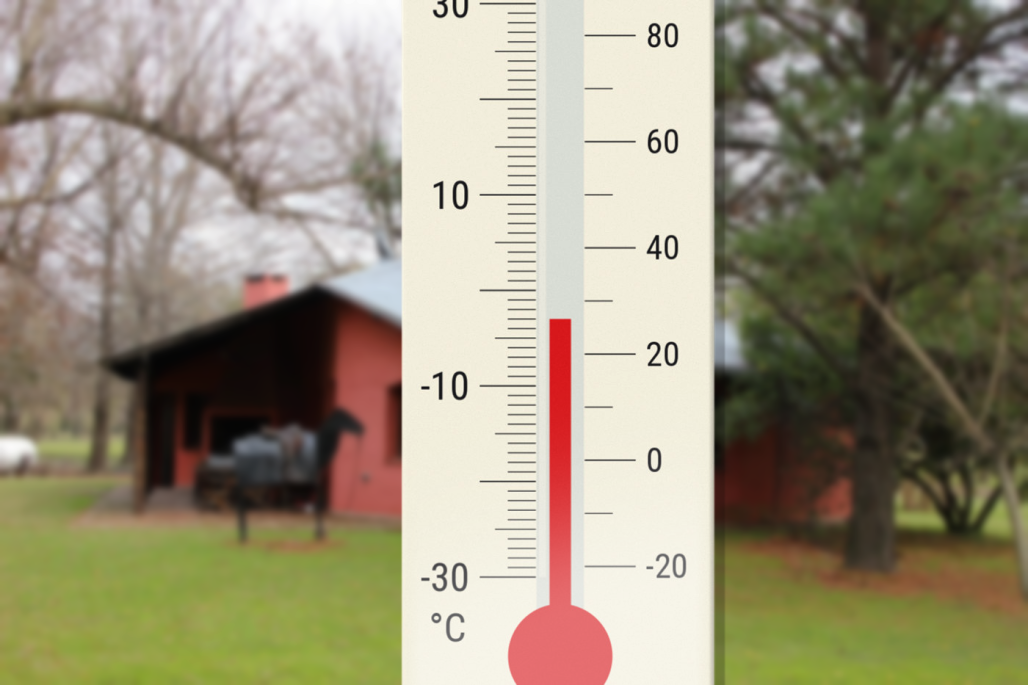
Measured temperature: -3 °C
